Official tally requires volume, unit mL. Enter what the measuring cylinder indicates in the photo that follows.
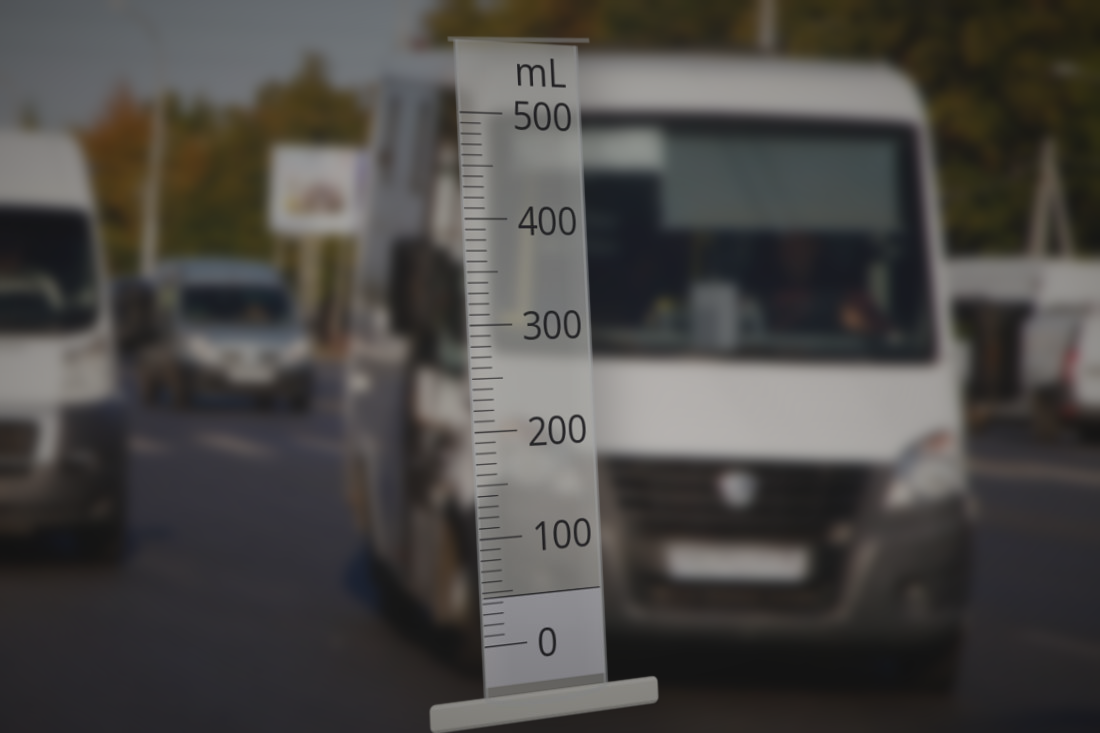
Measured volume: 45 mL
